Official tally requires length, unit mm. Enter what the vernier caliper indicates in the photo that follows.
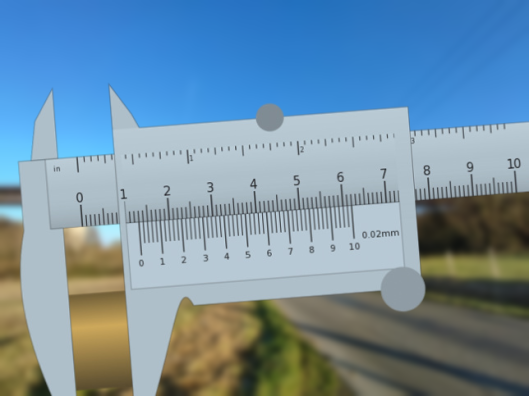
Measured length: 13.0 mm
